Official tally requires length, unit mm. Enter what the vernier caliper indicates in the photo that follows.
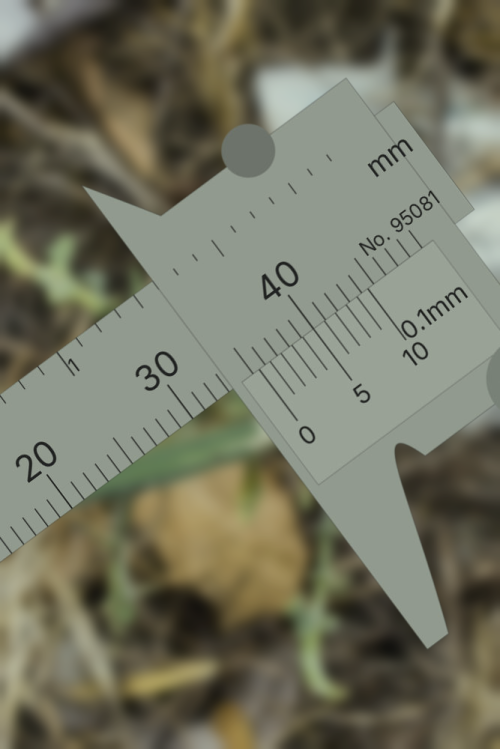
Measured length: 35.5 mm
